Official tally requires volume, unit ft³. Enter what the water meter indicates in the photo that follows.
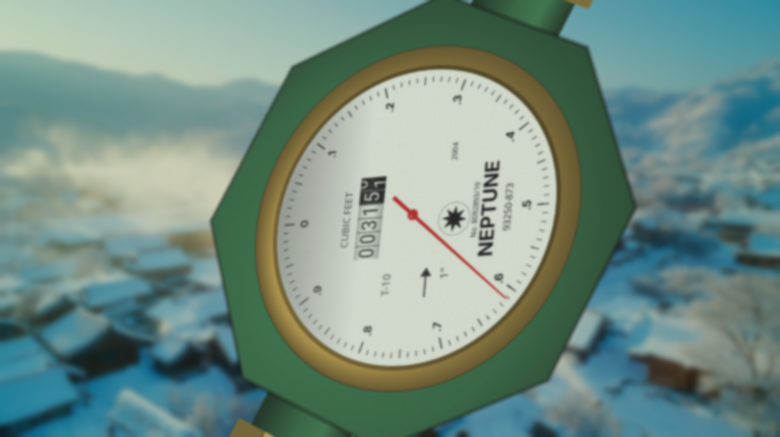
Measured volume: 3150.61 ft³
